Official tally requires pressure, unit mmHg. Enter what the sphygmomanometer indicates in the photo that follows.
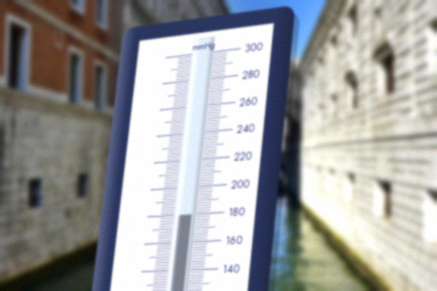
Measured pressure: 180 mmHg
